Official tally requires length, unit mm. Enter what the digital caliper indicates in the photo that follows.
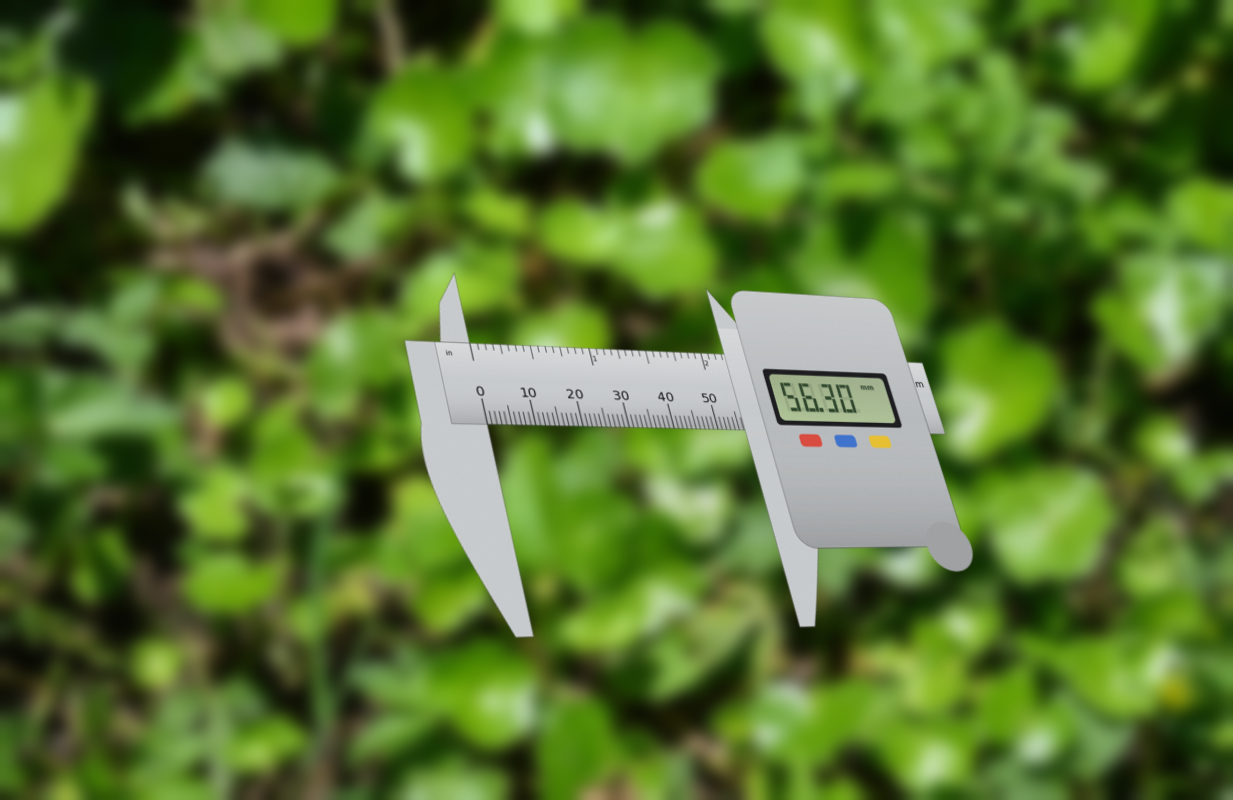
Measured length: 56.30 mm
